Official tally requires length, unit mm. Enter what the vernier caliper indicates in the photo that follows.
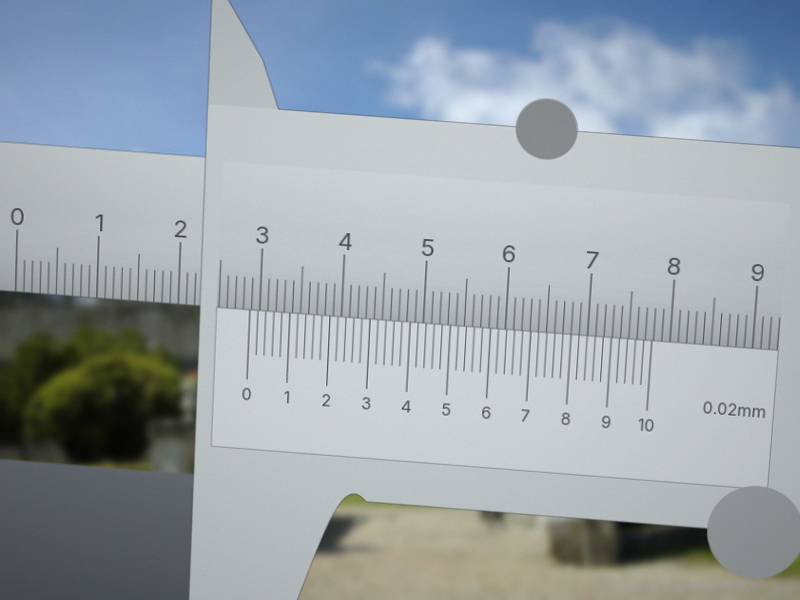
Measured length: 28.8 mm
